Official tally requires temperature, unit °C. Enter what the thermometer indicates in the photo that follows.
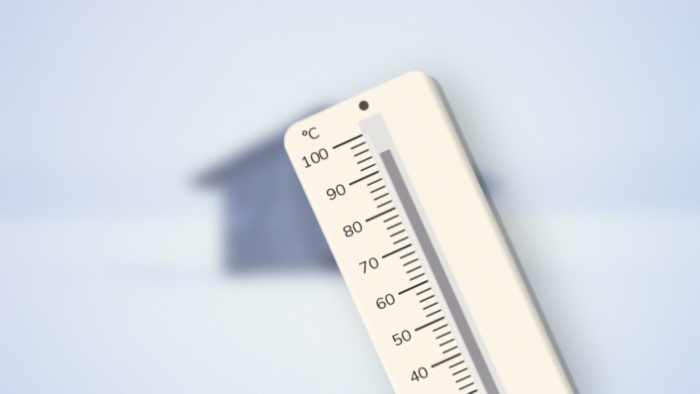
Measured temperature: 94 °C
